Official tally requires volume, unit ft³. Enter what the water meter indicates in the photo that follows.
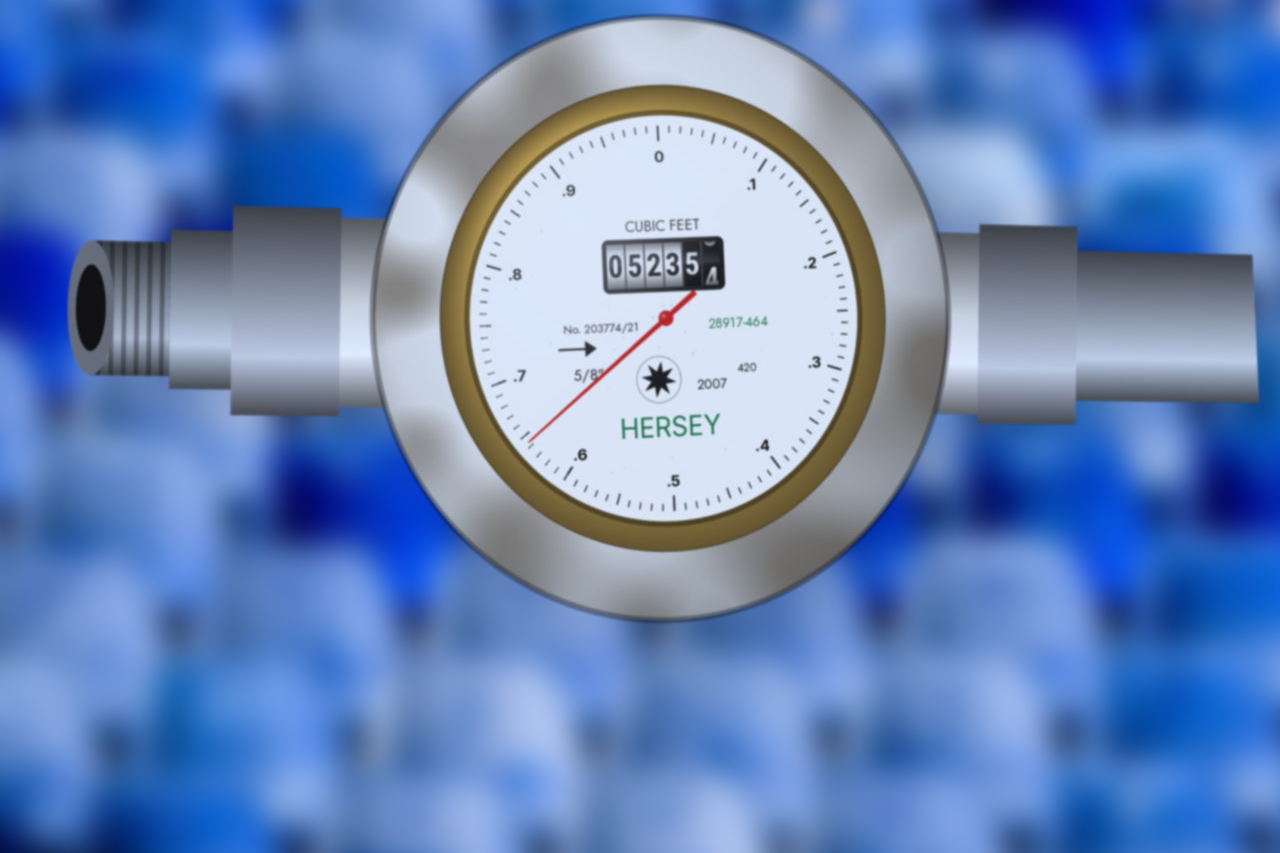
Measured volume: 52353.64 ft³
